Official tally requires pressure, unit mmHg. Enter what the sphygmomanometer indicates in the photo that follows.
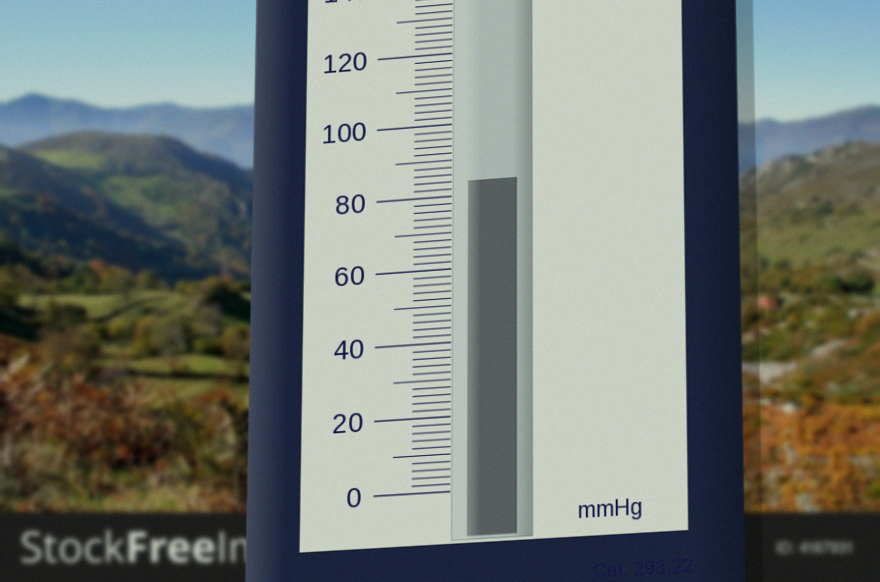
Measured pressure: 84 mmHg
